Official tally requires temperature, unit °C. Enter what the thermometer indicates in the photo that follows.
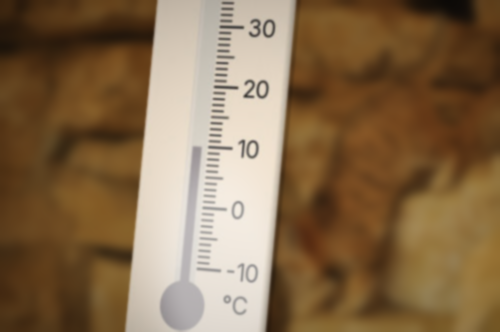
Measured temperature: 10 °C
